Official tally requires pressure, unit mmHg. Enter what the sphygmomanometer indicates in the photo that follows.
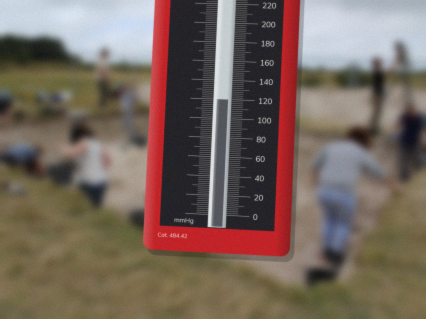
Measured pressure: 120 mmHg
